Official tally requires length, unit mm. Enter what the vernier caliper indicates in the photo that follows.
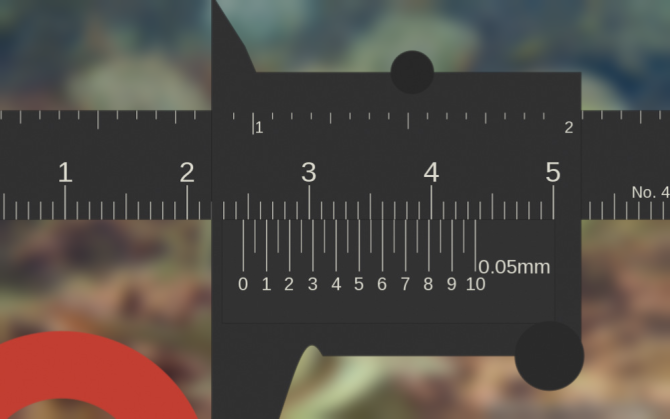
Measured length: 24.6 mm
